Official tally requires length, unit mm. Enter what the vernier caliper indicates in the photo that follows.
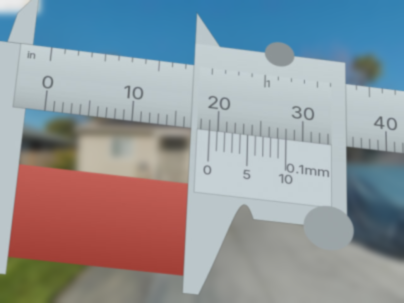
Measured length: 19.0 mm
